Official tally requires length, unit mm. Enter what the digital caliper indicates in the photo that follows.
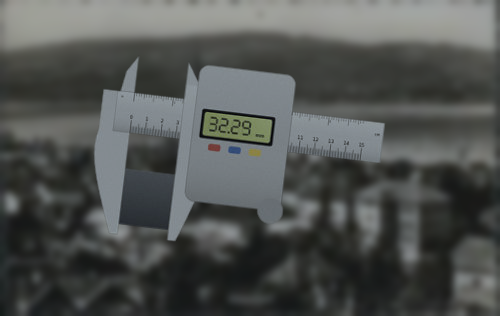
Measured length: 32.29 mm
